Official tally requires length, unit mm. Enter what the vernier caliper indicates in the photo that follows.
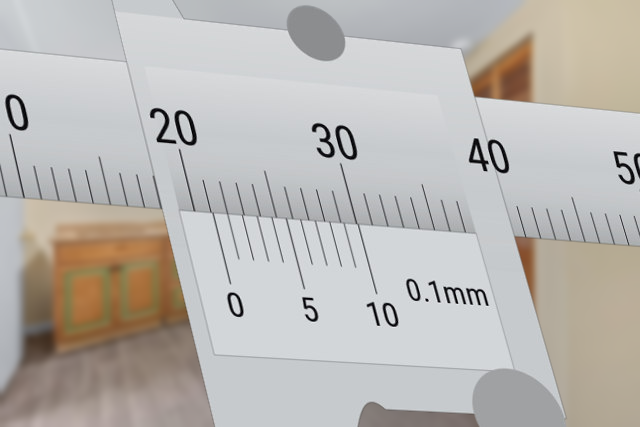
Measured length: 21.1 mm
